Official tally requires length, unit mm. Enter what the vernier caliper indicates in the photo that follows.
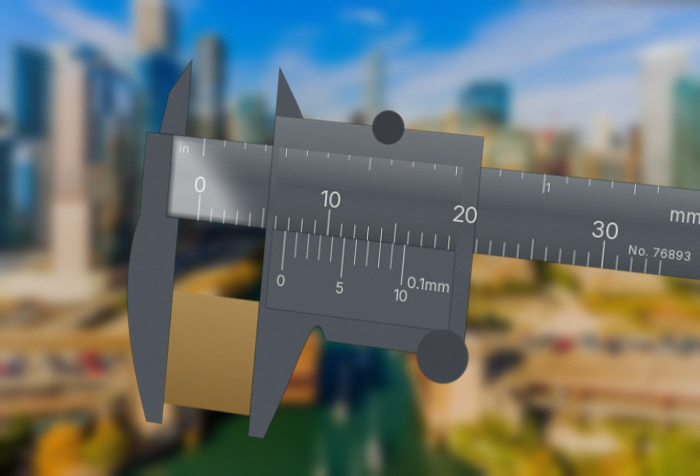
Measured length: 6.8 mm
